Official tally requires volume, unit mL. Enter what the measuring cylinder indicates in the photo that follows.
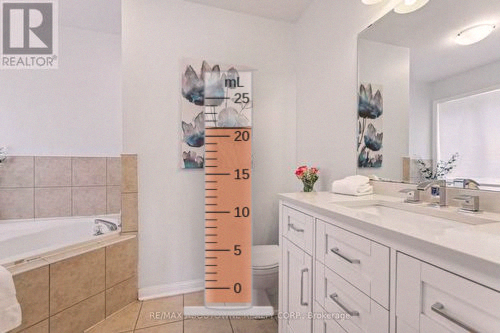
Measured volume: 21 mL
